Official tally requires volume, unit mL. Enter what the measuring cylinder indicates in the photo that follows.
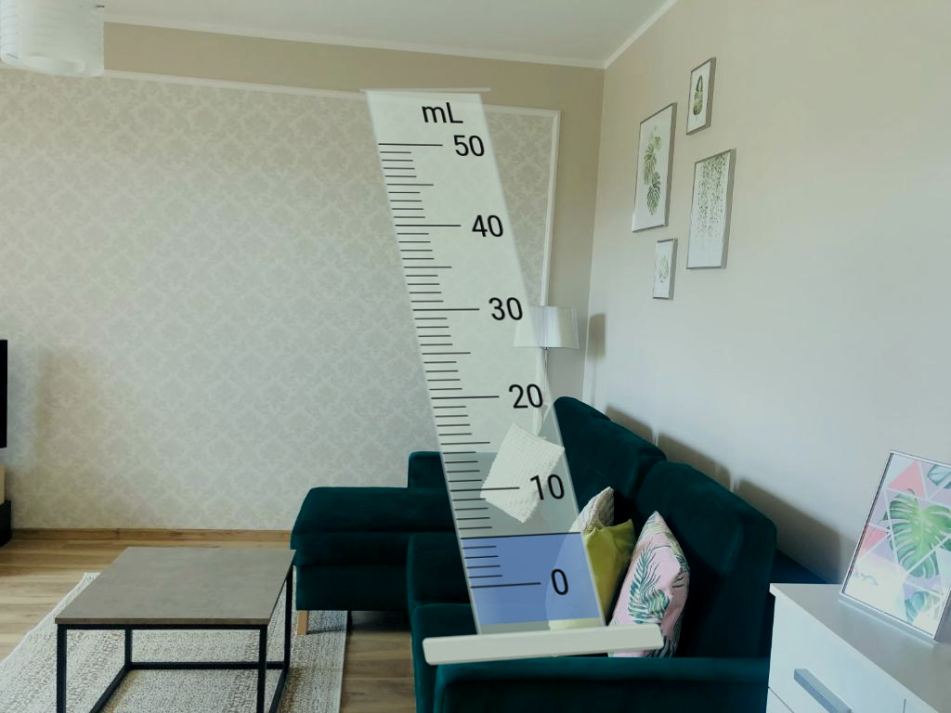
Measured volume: 5 mL
